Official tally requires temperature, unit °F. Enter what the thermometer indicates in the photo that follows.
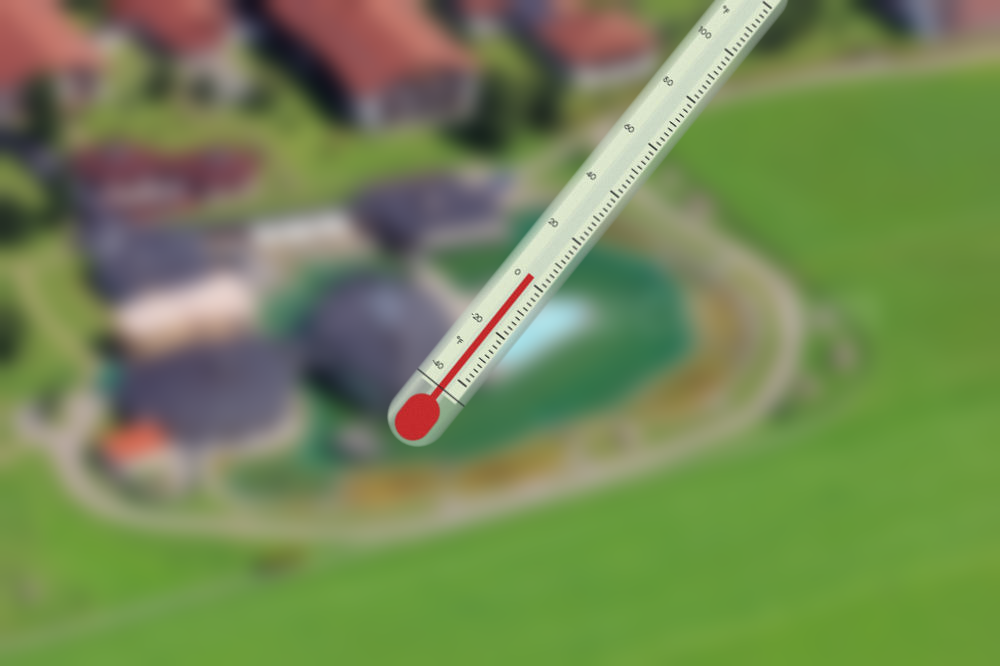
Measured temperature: 2 °F
